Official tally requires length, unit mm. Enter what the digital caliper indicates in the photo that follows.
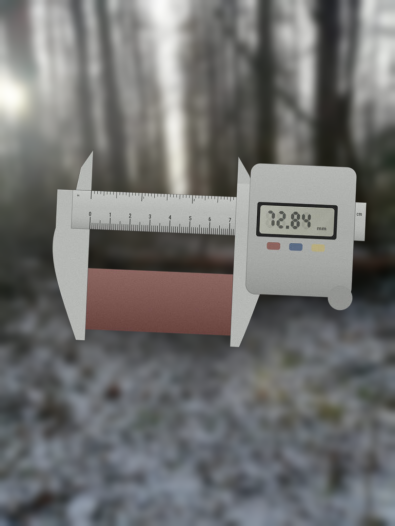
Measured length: 72.84 mm
